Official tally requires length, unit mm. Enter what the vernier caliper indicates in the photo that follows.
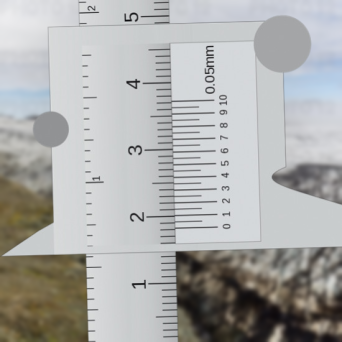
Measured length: 18.2 mm
